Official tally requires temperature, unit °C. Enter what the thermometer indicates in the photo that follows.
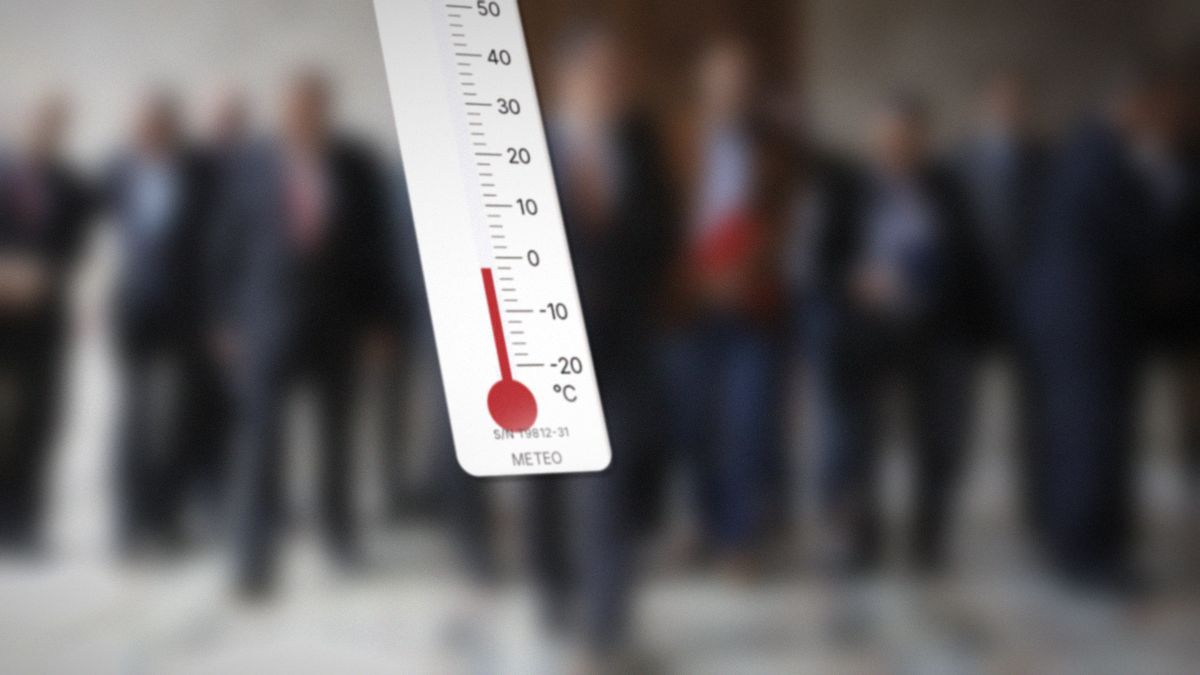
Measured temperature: -2 °C
